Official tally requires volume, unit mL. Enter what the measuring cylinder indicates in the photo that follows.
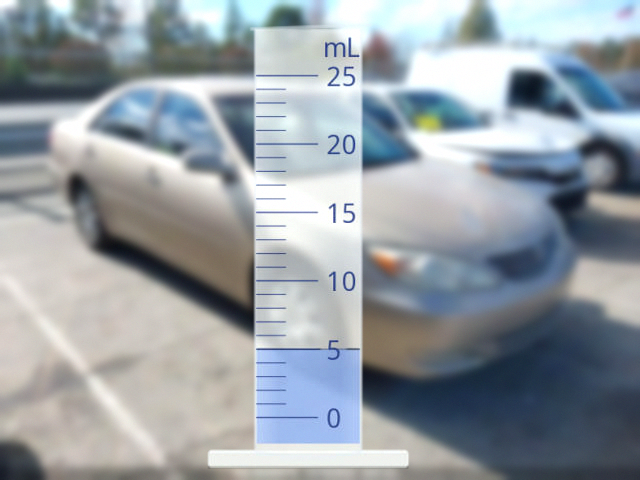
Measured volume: 5 mL
